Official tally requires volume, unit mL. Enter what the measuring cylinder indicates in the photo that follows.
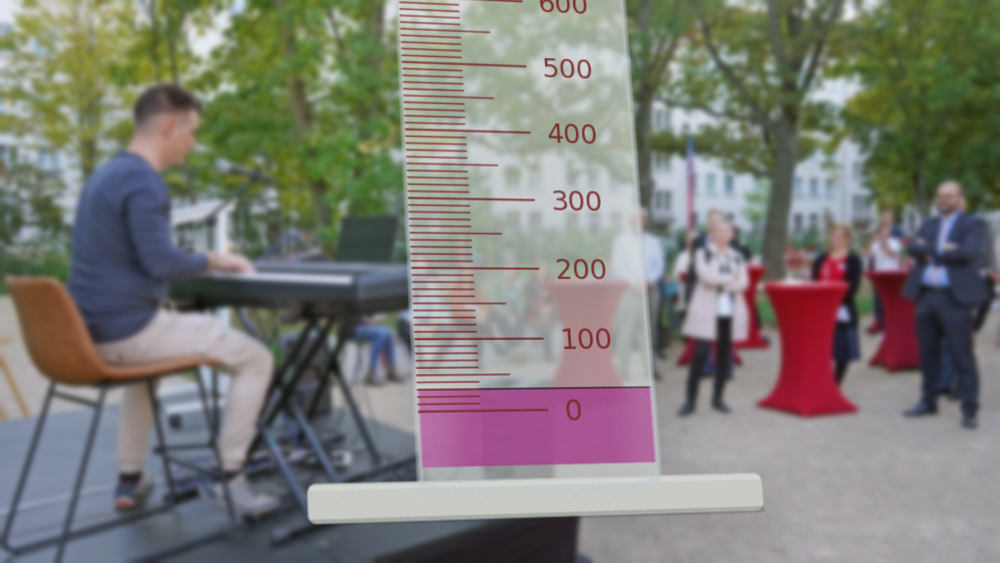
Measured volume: 30 mL
